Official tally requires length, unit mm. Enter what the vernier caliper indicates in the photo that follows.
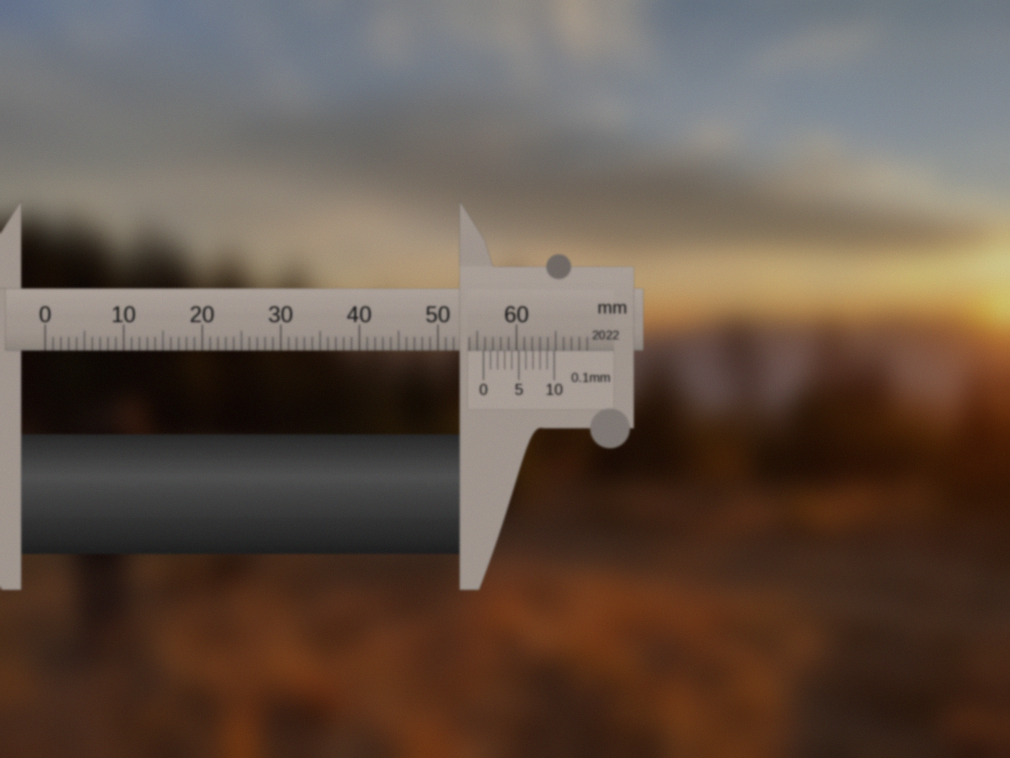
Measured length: 55.8 mm
